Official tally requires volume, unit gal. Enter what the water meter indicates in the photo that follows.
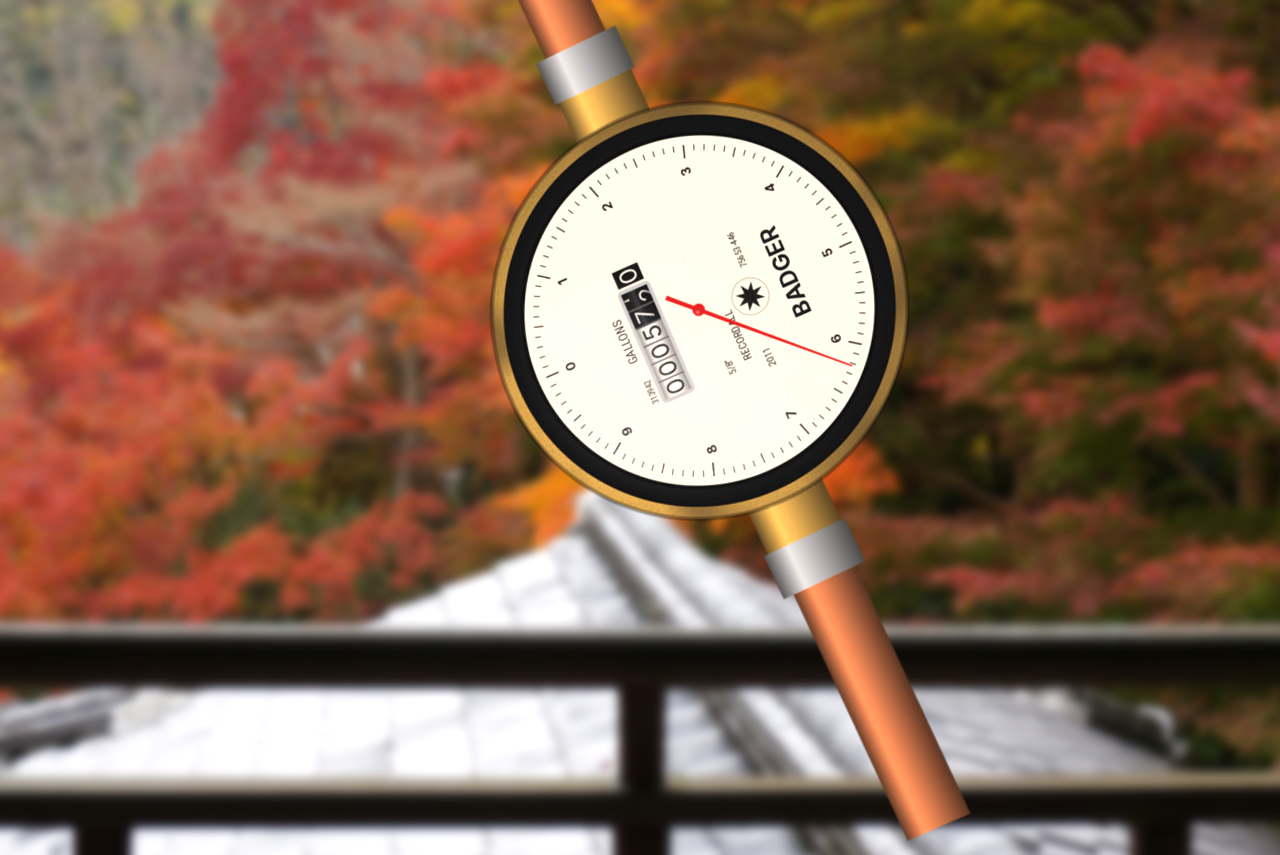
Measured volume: 5716.2 gal
